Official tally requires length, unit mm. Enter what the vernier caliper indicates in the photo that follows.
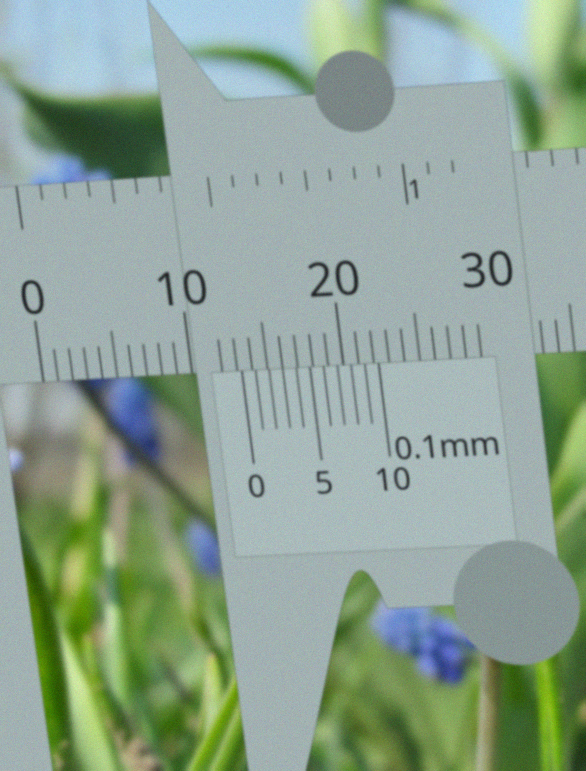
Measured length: 13.3 mm
